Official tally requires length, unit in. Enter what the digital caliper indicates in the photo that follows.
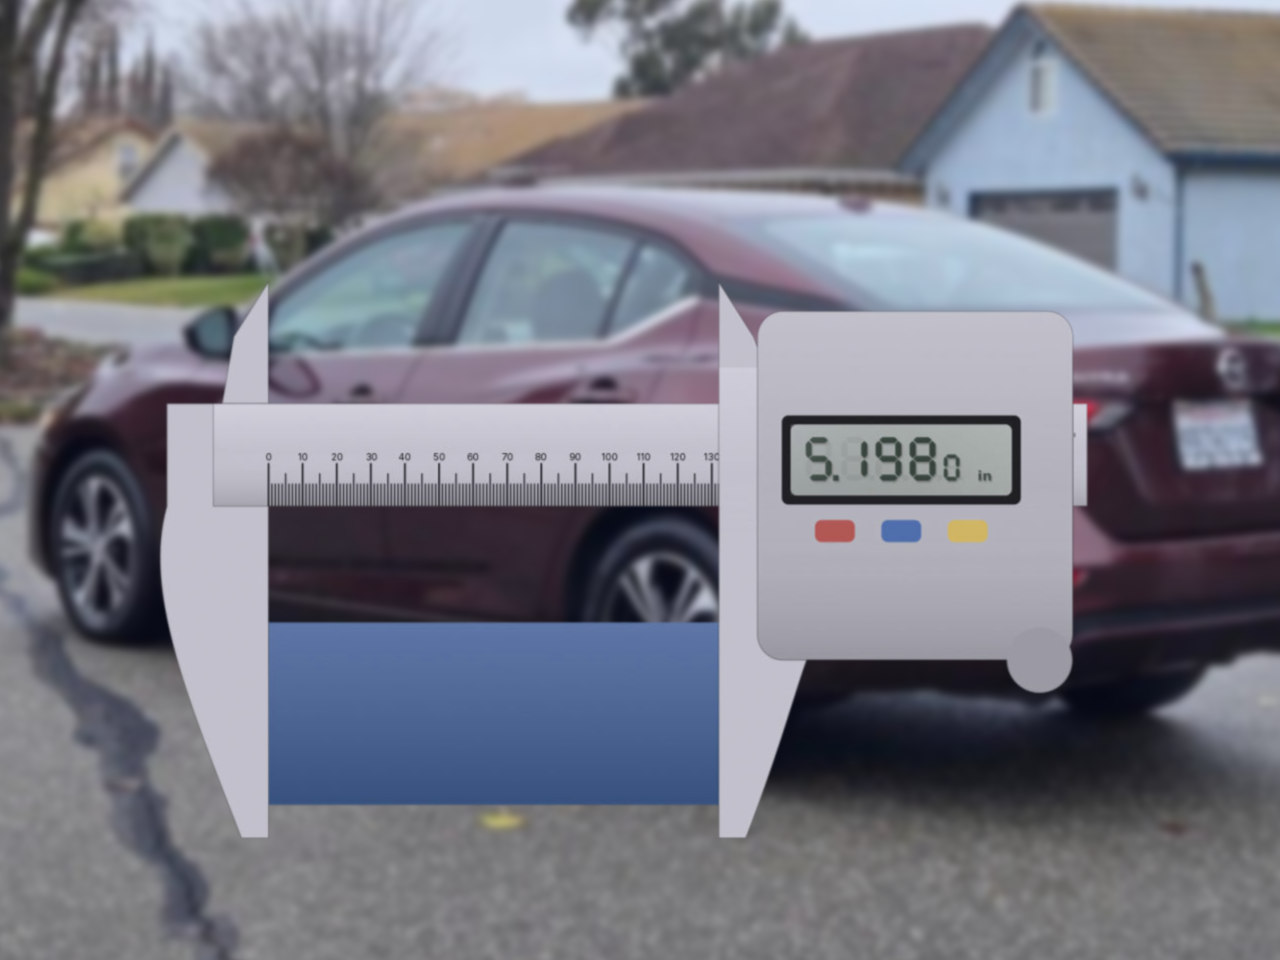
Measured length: 5.1980 in
